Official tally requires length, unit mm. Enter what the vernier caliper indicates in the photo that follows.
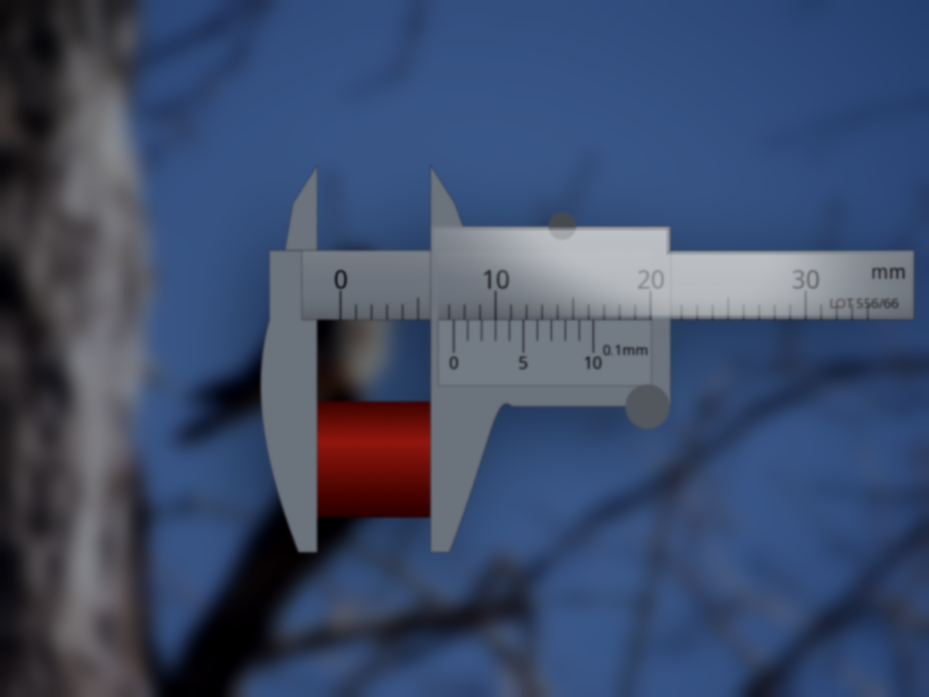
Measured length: 7.3 mm
